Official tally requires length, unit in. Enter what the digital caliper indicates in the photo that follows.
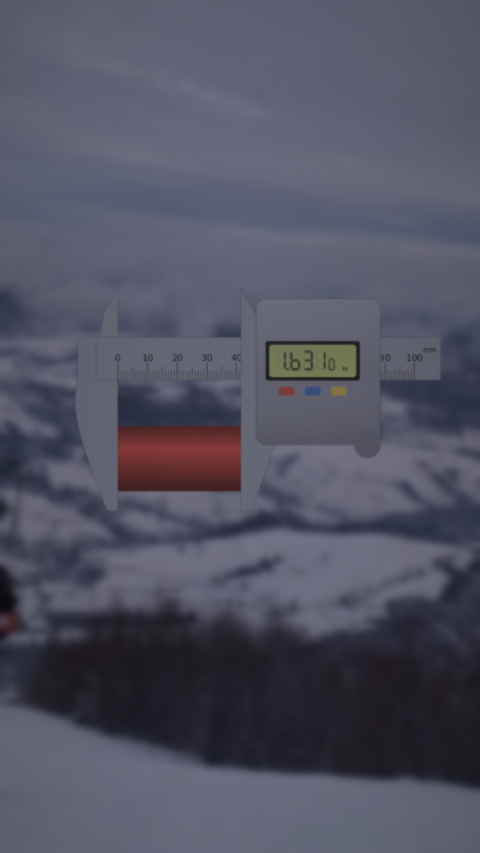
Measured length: 1.6310 in
